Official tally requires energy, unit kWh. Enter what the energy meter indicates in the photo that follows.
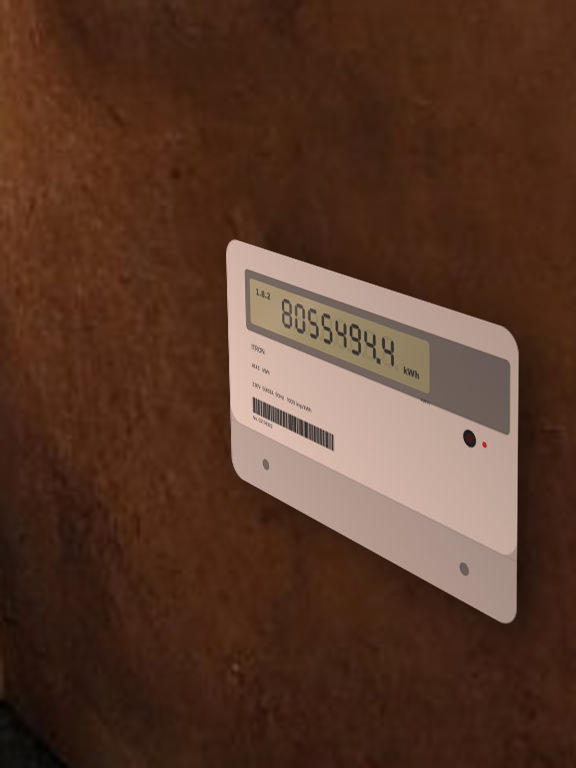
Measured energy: 8055494.4 kWh
